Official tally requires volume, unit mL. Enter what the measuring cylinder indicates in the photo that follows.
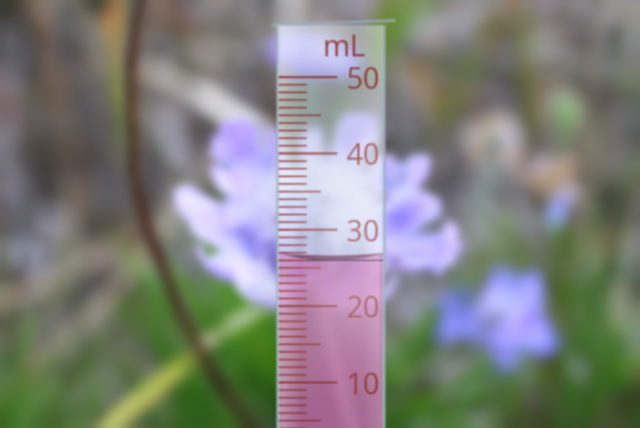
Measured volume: 26 mL
